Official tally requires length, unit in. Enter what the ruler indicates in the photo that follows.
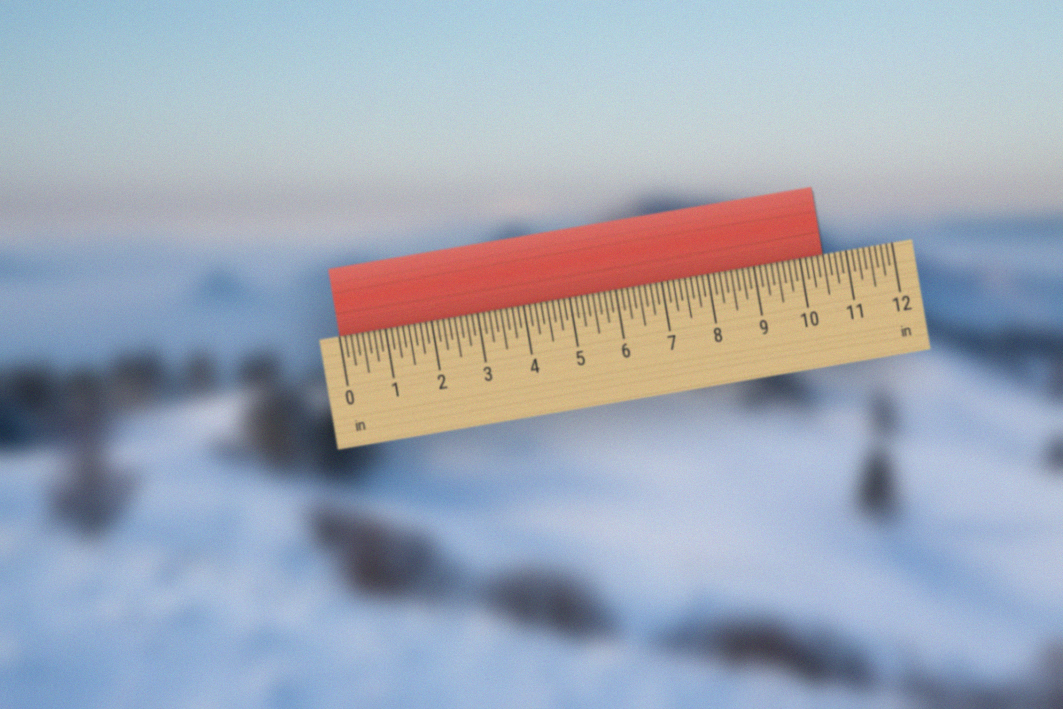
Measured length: 10.5 in
